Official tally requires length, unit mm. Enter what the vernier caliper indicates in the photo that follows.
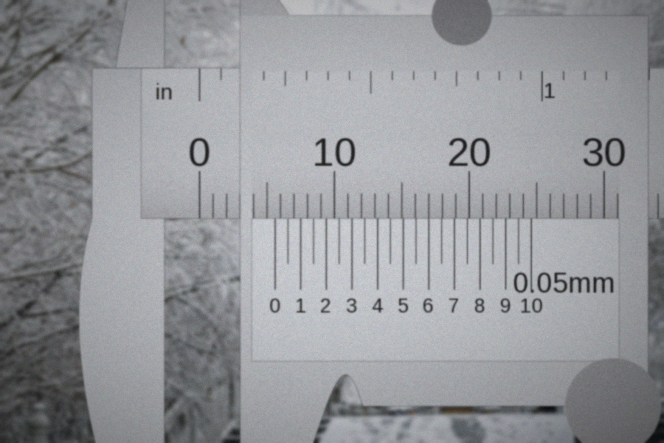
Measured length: 5.6 mm
